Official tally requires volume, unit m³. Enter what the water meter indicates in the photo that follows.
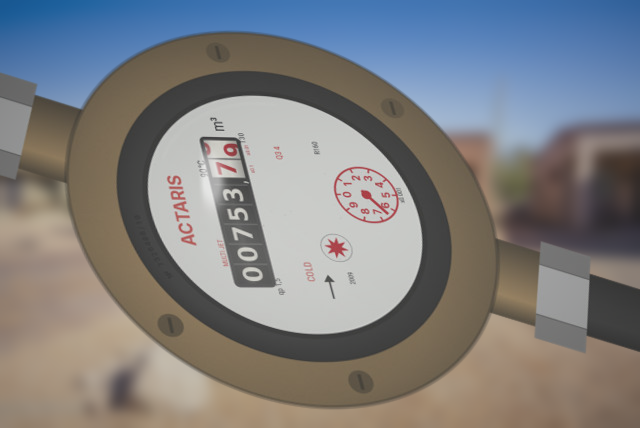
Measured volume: 753.786 m³
